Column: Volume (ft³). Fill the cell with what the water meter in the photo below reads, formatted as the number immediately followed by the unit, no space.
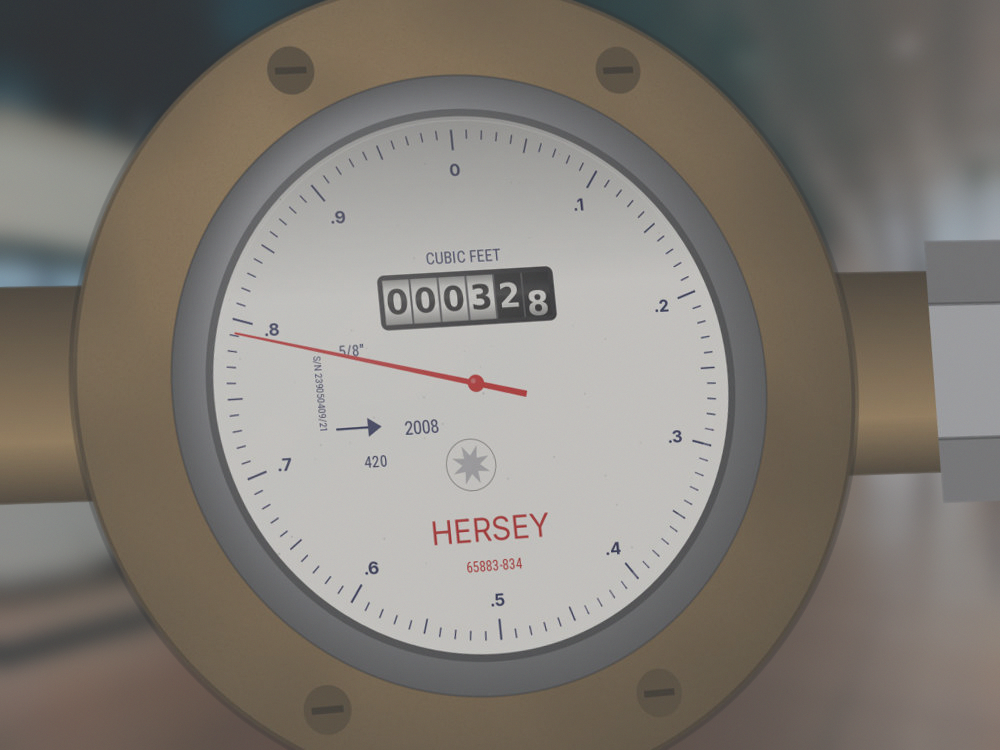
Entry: 327.79ft³
